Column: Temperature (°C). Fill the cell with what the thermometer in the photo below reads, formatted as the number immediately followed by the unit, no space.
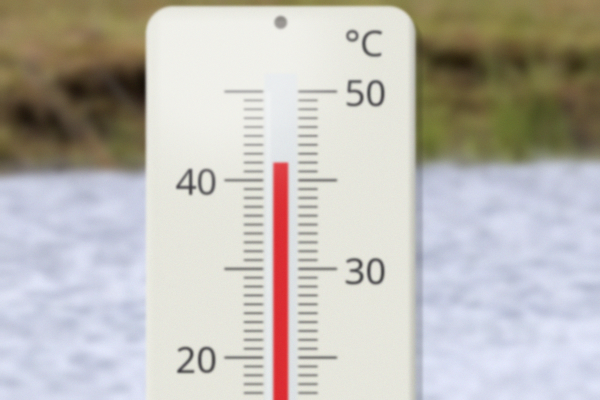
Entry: 42°C
